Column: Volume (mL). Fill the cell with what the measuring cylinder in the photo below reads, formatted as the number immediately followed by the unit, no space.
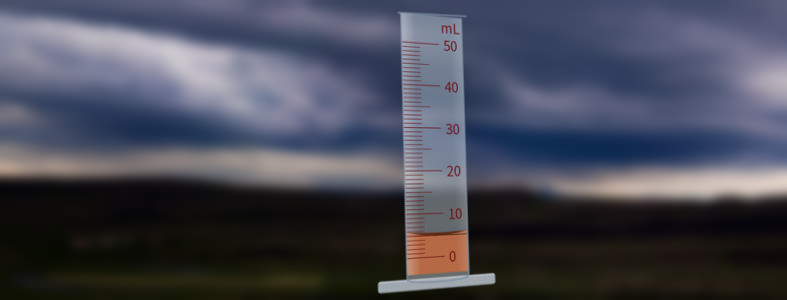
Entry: 5mL
